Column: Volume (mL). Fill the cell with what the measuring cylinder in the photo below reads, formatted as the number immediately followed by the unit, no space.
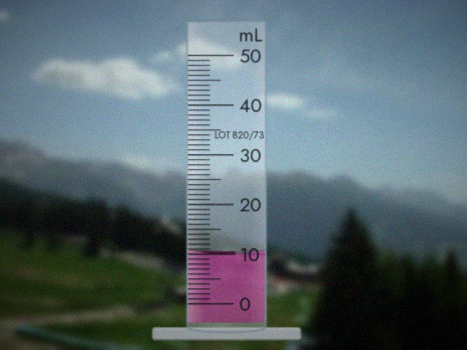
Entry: 10mL
